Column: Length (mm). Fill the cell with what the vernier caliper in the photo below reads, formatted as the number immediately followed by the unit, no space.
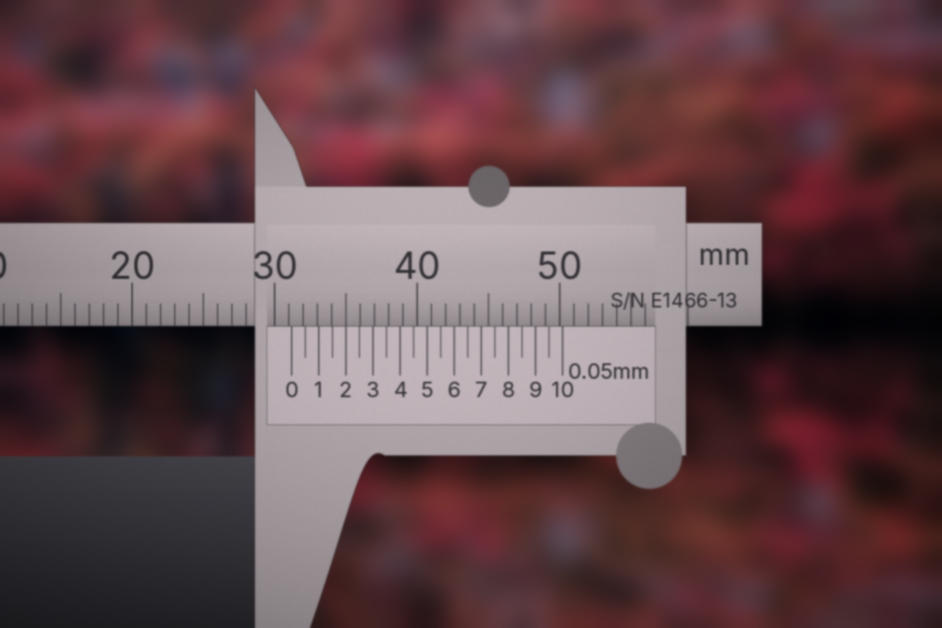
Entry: 31.2mm
